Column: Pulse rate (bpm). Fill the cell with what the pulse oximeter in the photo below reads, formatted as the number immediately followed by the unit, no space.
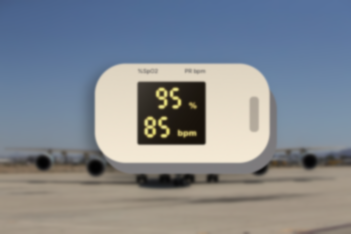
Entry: 85bpm
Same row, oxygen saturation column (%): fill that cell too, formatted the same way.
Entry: 95%
